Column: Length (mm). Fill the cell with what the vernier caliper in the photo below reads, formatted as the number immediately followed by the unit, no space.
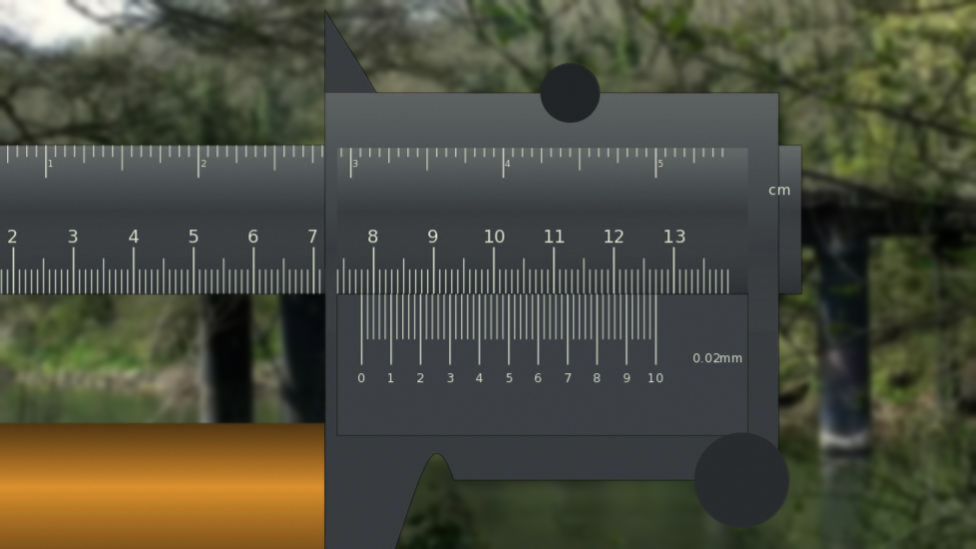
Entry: 78.0mm
